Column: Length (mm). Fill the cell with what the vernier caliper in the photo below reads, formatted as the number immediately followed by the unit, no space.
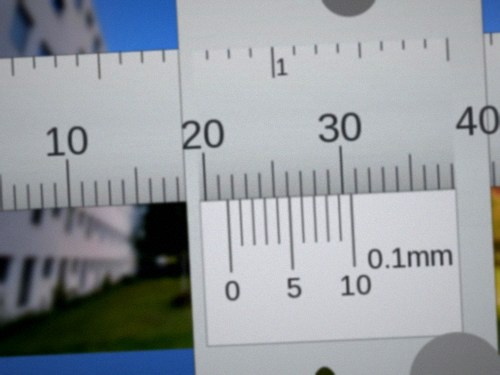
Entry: 21.6mm
